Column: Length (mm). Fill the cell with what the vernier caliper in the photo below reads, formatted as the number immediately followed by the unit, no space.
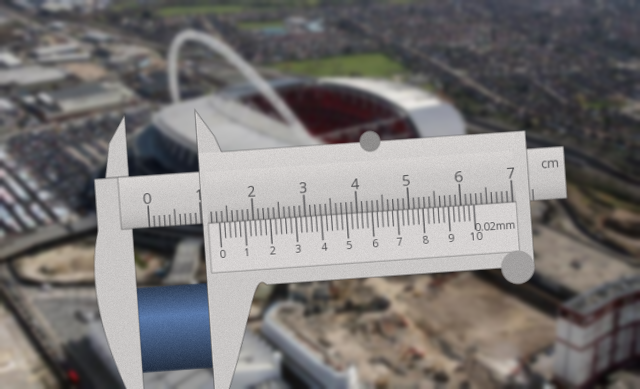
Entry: 13.5mm
